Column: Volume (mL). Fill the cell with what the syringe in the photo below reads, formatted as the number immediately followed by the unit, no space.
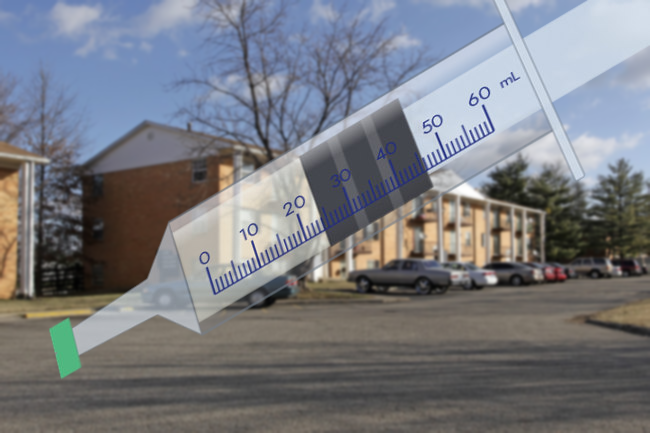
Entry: 24mL
